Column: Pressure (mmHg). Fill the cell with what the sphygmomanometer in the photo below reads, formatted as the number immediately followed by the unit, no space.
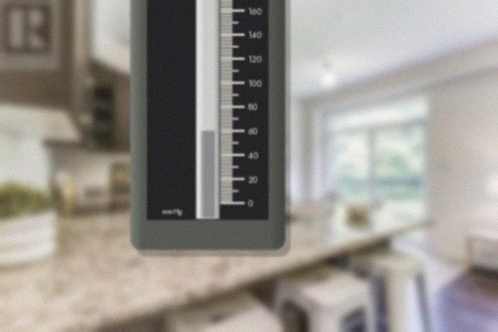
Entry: 60mmHg
